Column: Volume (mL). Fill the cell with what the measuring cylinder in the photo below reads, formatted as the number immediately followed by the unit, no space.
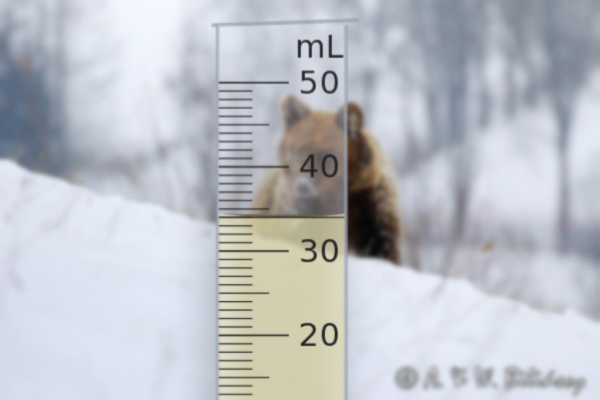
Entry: 34mL
